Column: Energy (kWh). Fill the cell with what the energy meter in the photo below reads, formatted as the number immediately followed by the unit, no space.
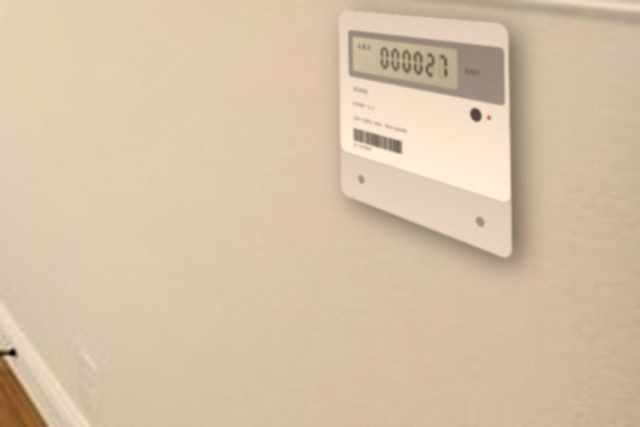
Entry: 27kWh
